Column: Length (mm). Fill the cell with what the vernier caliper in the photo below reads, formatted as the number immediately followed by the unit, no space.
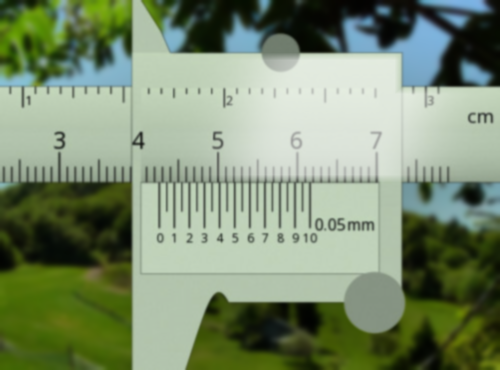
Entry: 42.6mm
